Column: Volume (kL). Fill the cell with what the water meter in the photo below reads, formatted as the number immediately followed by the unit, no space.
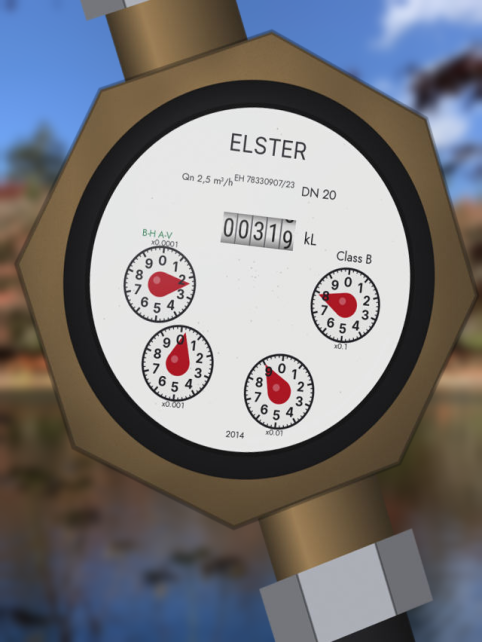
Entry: 318.7902kL
